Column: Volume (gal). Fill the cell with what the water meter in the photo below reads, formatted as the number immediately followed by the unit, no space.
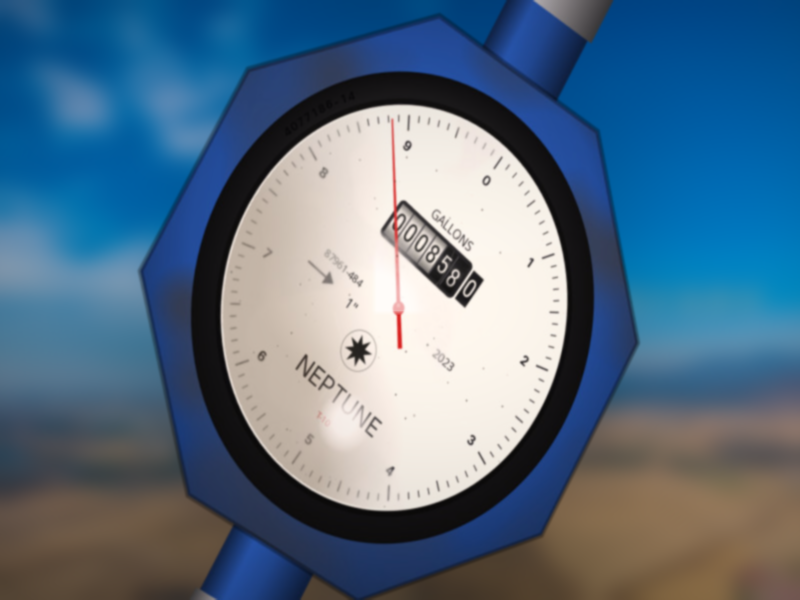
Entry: 8578.8gal
